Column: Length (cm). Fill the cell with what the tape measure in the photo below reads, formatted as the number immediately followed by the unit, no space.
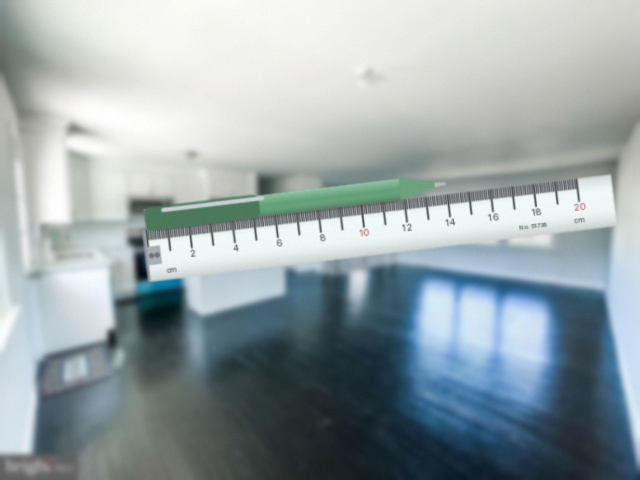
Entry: 14cm
